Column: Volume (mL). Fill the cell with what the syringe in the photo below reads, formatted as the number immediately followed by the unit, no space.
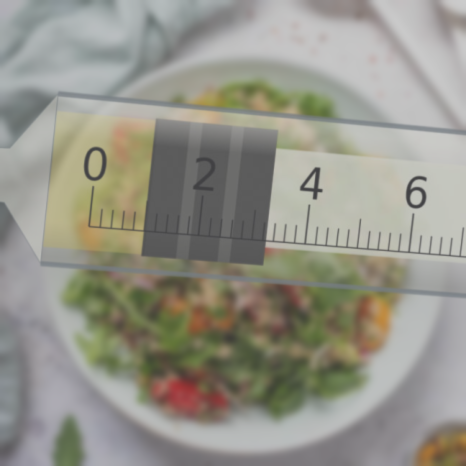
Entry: 1mL
